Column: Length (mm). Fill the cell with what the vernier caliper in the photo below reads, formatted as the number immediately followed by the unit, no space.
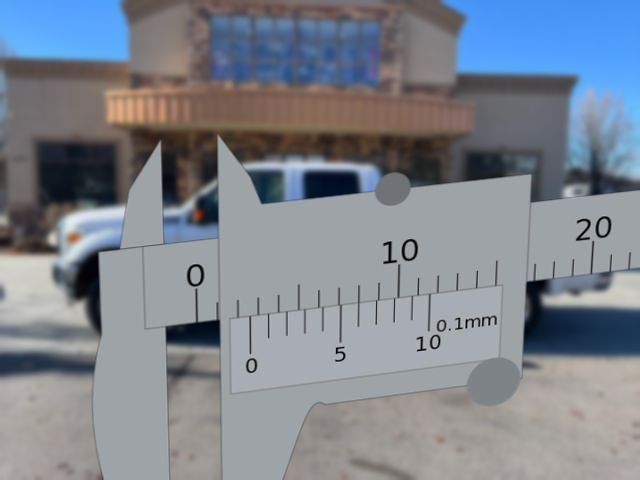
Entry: 2.6mm
